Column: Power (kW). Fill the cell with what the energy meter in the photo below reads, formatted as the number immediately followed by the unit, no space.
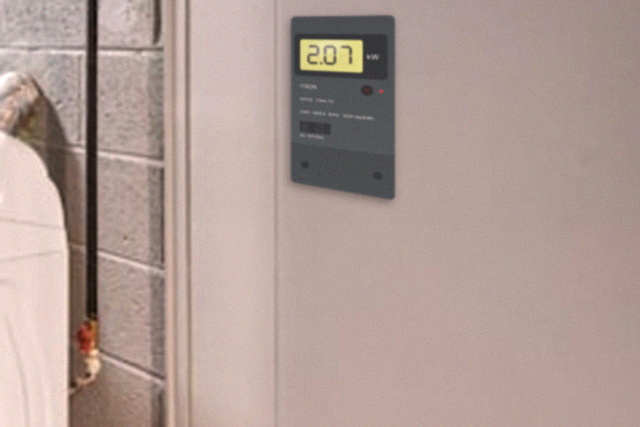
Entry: 2.07kW
